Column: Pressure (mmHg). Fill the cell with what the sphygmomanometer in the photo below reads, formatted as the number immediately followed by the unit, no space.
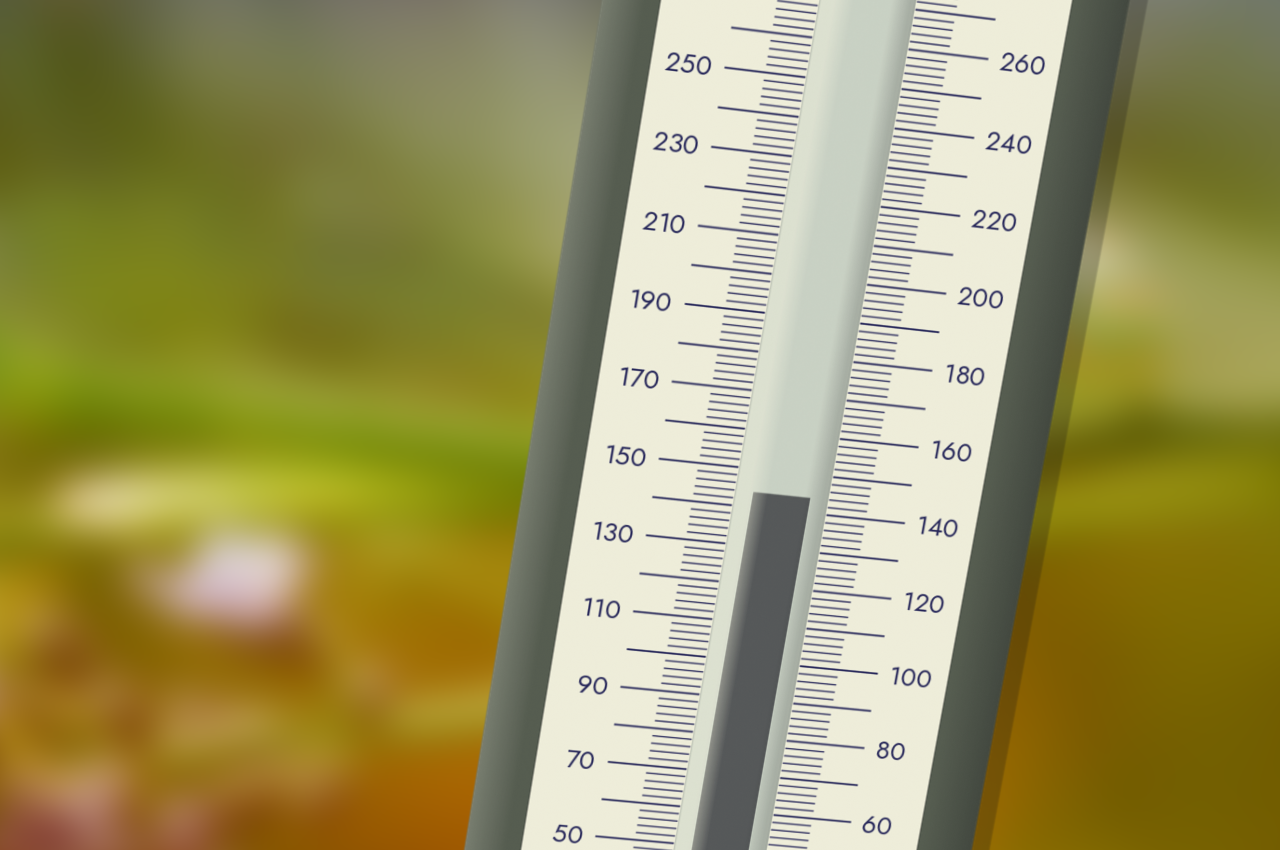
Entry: 144mmHg
